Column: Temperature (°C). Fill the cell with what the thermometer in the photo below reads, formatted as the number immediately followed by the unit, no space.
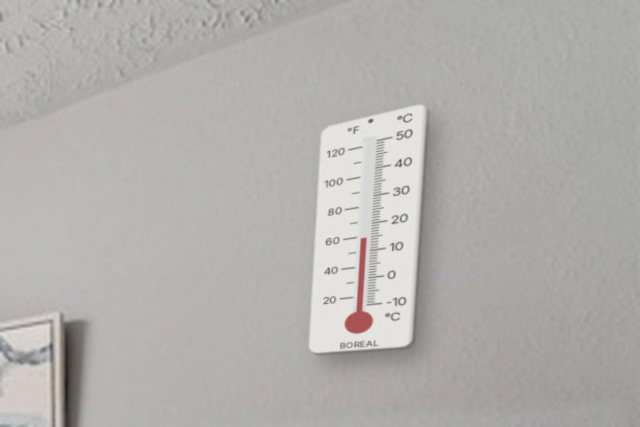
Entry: 15°C
